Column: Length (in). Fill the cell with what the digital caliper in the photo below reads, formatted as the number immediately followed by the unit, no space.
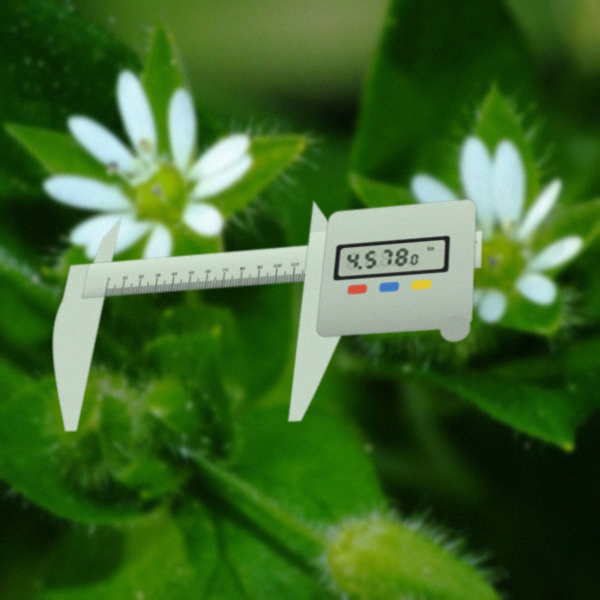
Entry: 4.5780in
